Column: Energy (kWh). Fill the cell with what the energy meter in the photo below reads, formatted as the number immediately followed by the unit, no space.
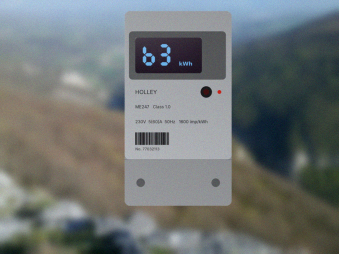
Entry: 63kWh
